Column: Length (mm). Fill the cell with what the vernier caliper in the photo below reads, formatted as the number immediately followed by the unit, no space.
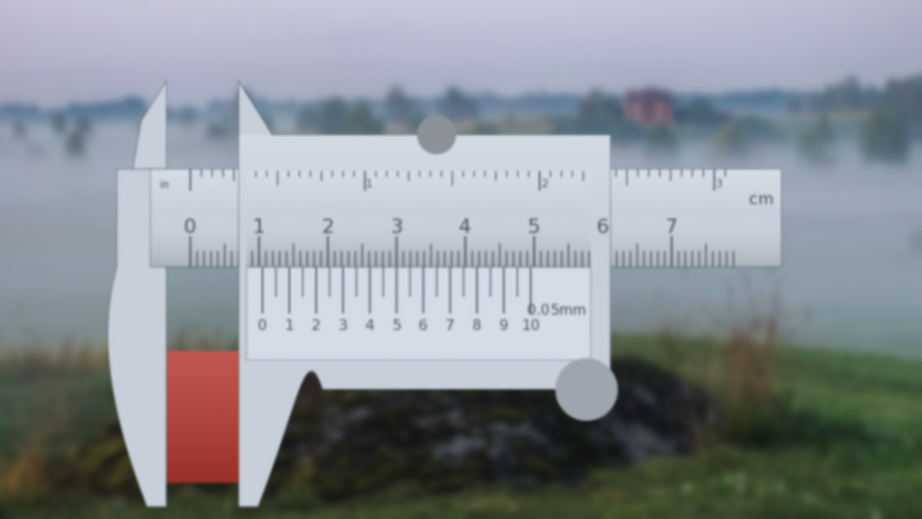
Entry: 10.5mm
